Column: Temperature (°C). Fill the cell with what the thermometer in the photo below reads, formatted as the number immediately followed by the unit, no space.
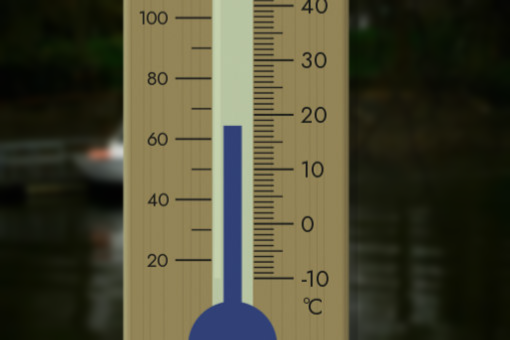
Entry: 18°C
